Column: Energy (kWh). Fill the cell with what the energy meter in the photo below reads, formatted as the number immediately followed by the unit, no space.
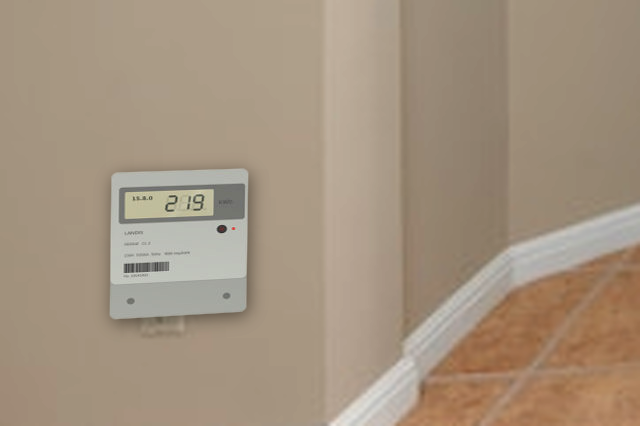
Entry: 219kWh
